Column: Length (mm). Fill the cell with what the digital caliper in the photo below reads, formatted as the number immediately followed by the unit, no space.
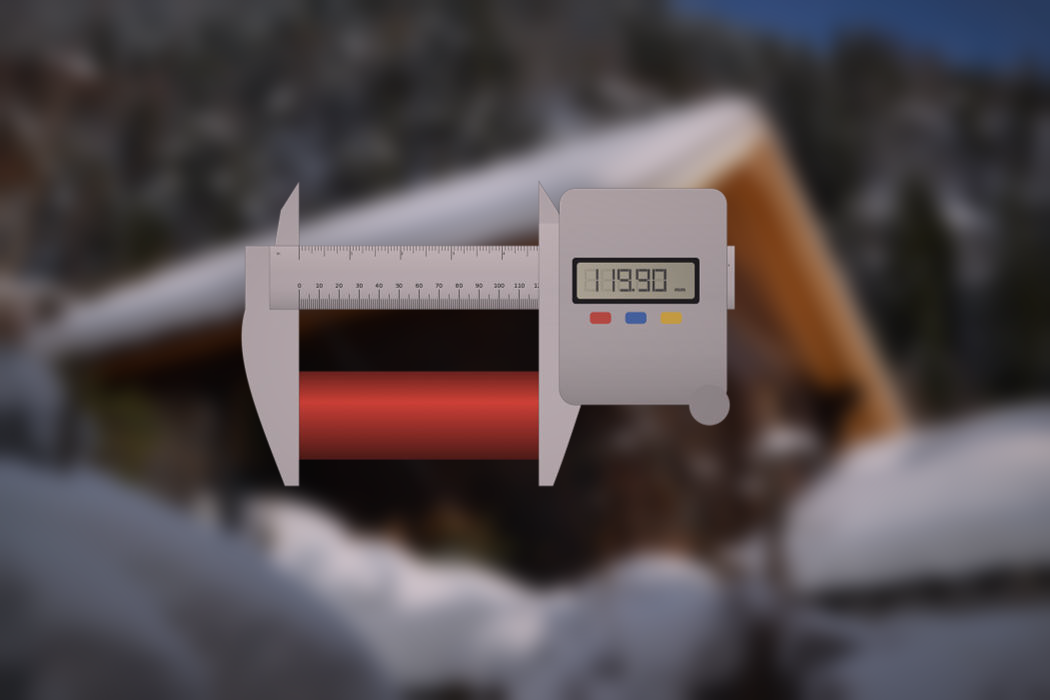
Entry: 119.90mm
